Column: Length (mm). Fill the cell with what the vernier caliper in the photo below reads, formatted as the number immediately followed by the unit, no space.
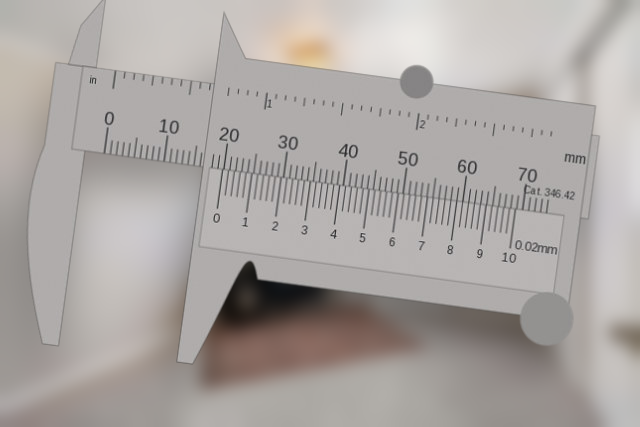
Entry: 19.8mm
